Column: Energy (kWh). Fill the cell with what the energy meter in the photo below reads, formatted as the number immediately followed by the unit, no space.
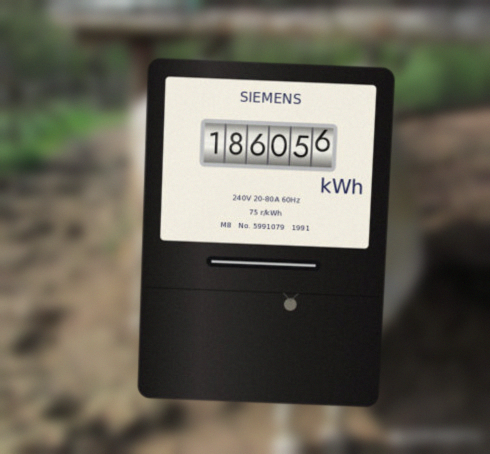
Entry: 186056kWh
